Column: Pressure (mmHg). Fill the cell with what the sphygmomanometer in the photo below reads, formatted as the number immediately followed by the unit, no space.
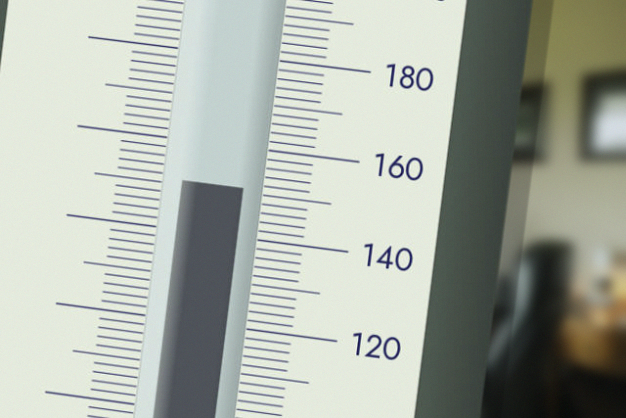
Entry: 151mmHg
